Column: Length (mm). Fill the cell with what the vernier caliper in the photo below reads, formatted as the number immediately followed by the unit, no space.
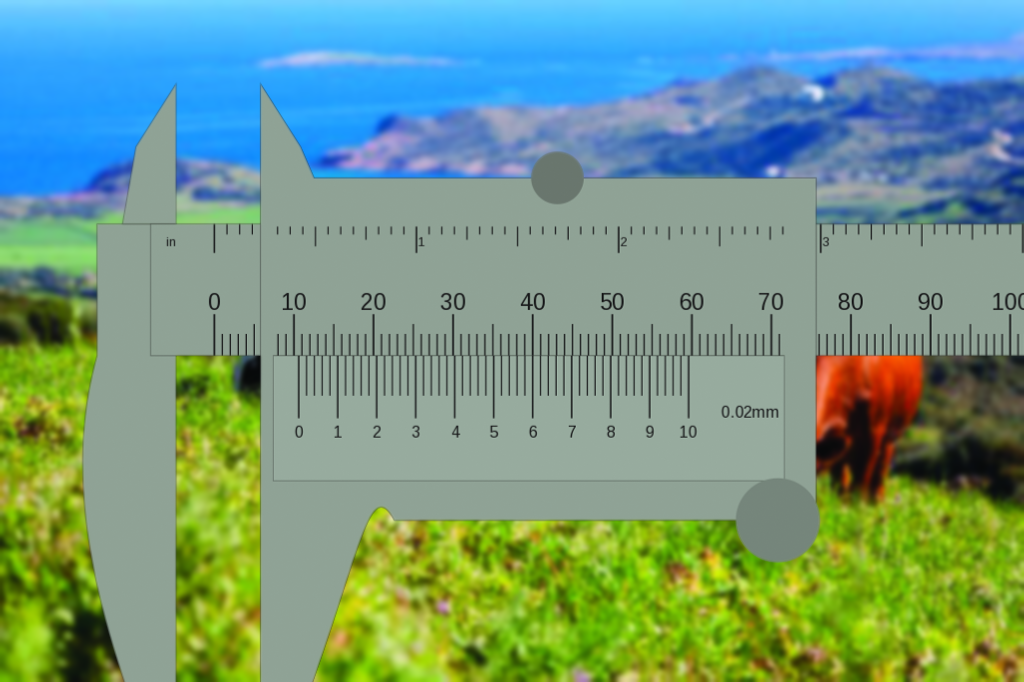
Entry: 10.6mm
